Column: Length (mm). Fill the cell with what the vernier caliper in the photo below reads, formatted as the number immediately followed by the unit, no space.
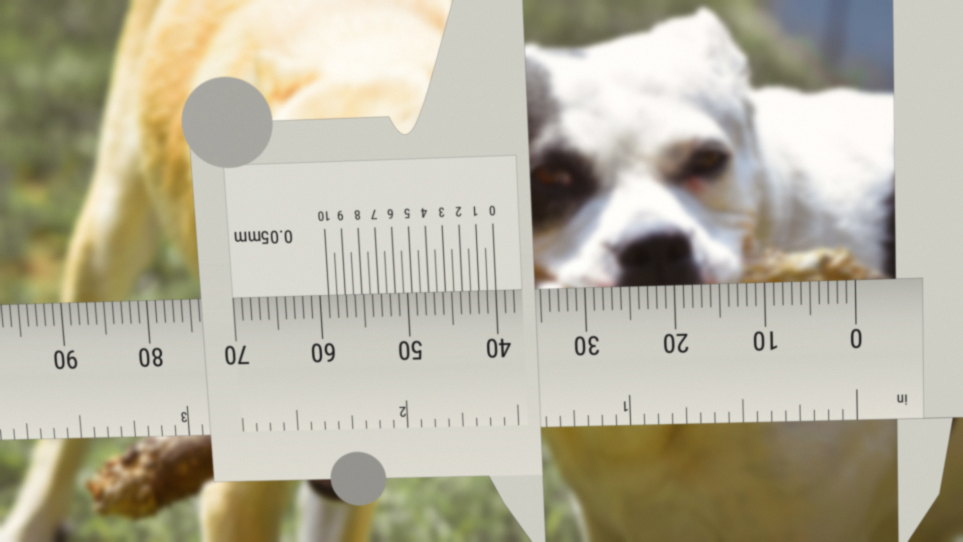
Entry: 40.0mm
